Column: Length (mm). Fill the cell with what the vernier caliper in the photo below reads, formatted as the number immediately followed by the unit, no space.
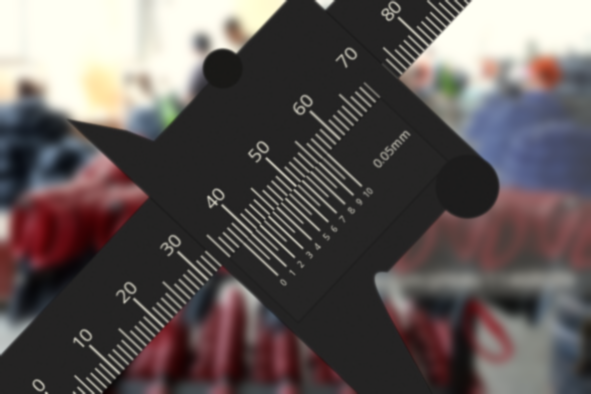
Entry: 38.0mm
